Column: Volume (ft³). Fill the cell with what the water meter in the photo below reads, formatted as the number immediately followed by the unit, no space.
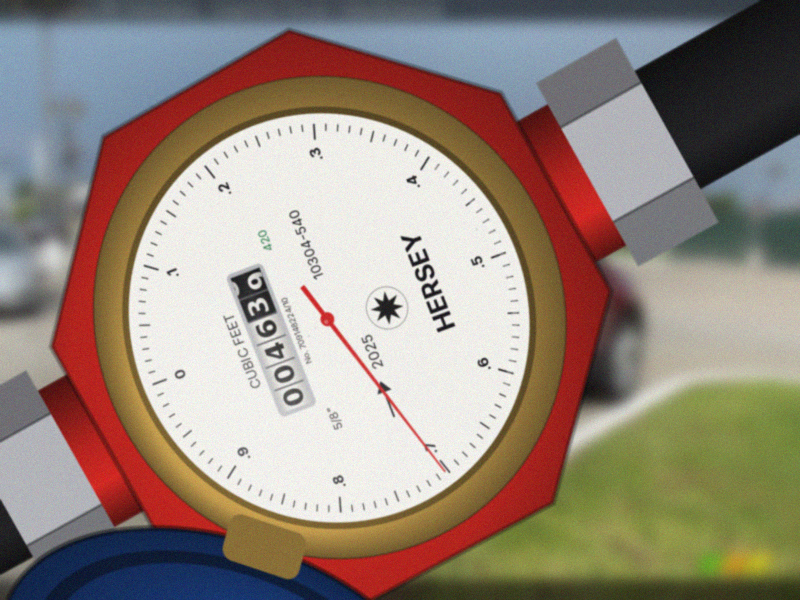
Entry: 4638.70ft³
